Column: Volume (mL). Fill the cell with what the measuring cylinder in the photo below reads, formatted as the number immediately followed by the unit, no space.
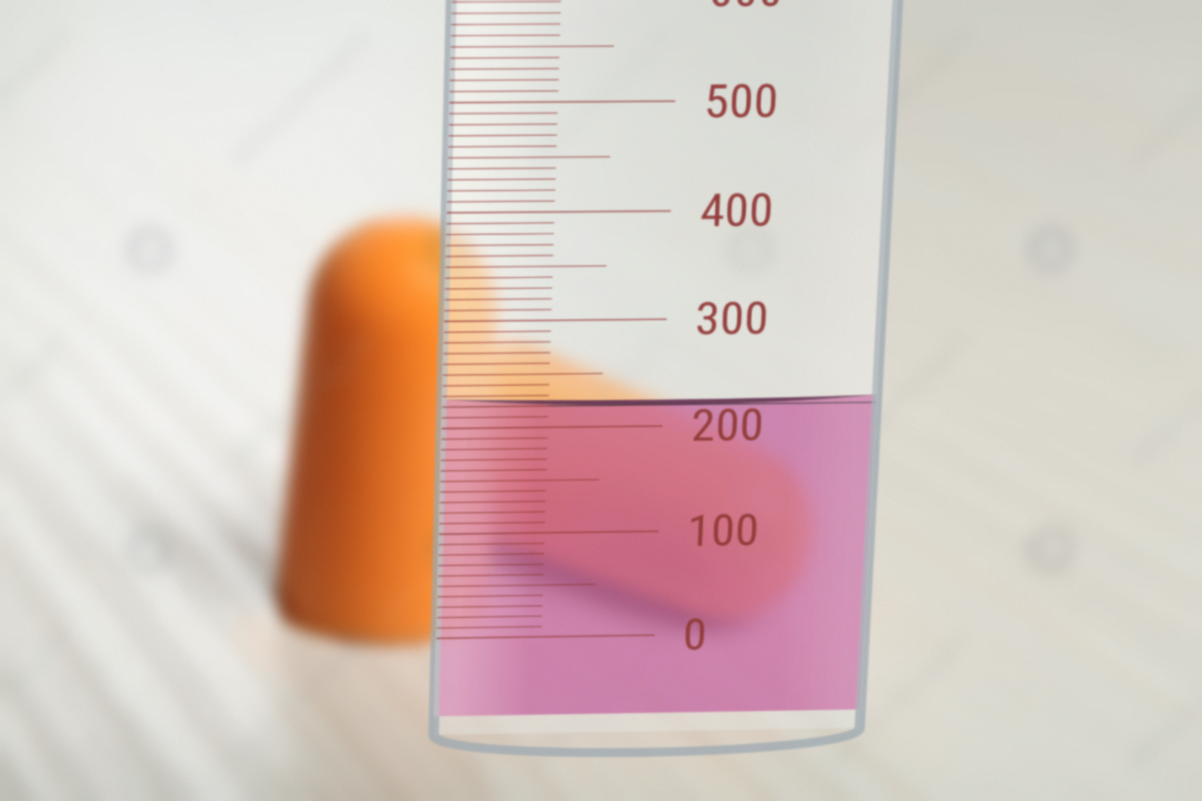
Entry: 220mL
